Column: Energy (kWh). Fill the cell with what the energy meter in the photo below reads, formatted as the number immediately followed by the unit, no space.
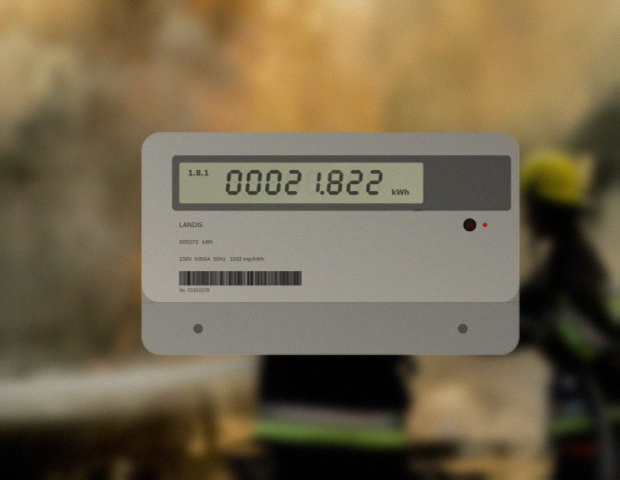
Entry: 21.822kWh
